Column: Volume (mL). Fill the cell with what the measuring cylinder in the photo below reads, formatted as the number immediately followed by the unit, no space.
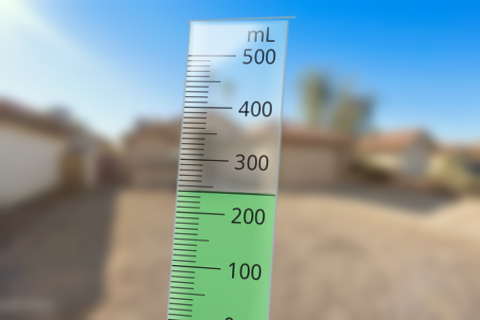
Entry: 240mL
